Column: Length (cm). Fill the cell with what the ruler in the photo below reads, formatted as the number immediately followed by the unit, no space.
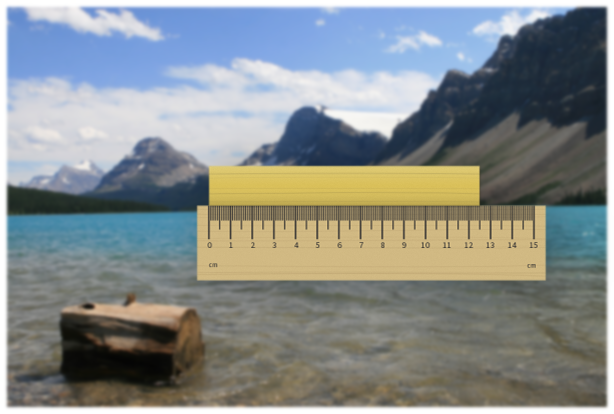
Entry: 12.5cm
